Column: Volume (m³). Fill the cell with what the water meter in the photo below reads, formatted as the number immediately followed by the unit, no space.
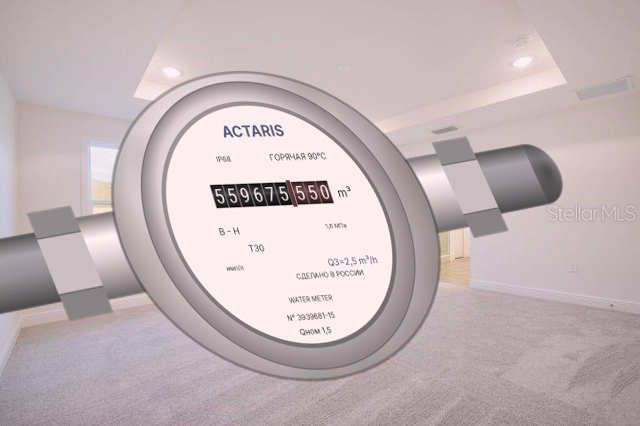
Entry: 559675.550m³
